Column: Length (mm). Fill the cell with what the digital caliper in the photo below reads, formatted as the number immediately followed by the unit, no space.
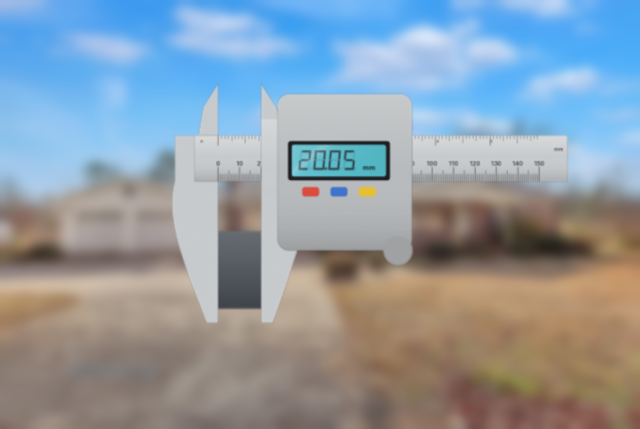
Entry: 20.05mm
